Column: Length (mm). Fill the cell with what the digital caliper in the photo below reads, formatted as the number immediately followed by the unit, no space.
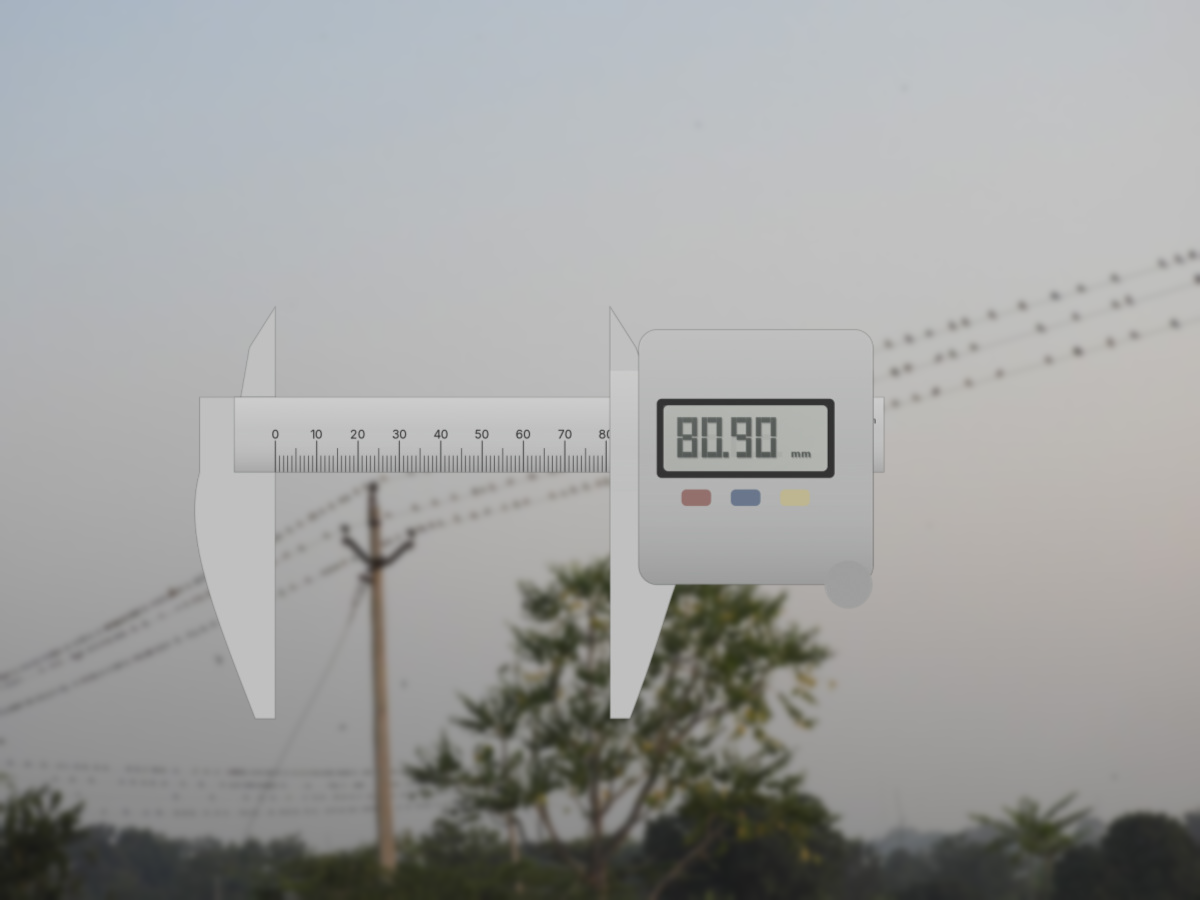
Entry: 80.90mm
